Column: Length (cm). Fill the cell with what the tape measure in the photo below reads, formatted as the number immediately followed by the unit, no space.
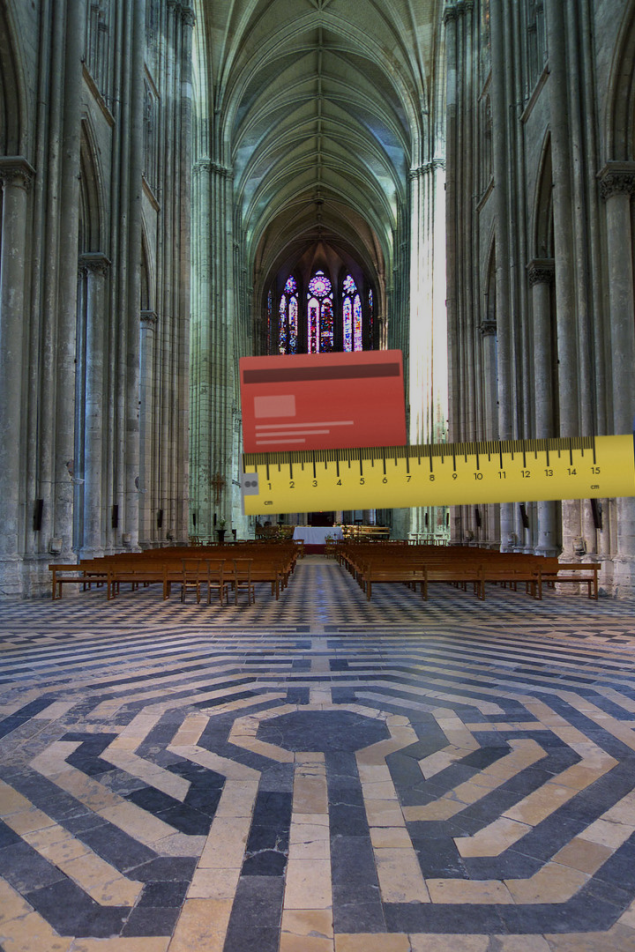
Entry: 7cm
